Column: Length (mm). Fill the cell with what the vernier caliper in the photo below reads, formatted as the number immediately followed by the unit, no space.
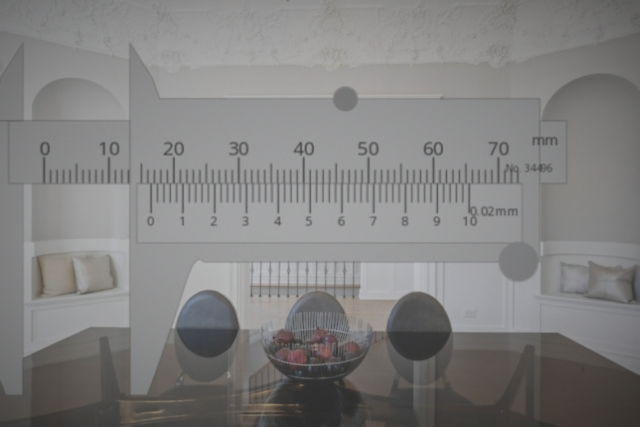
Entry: 16.5mm
